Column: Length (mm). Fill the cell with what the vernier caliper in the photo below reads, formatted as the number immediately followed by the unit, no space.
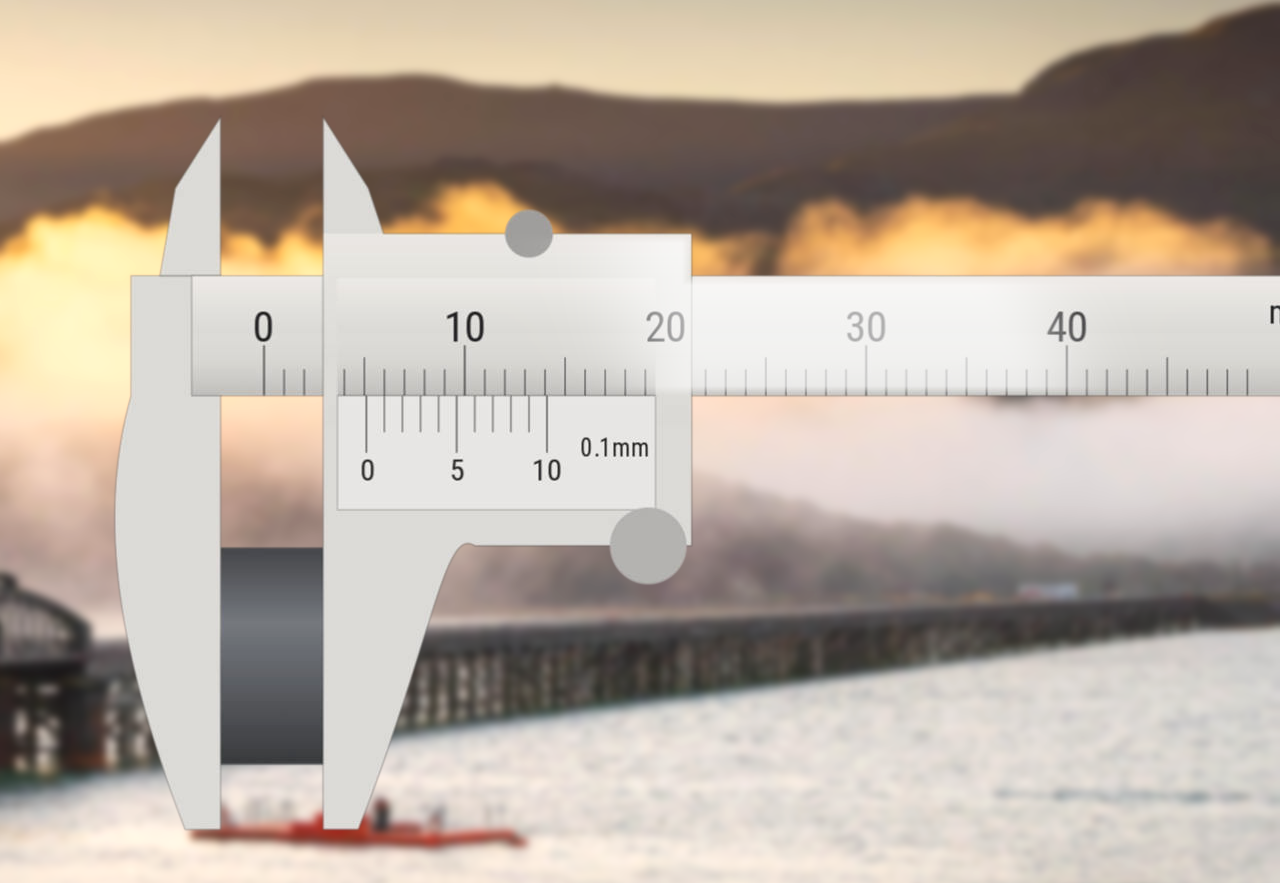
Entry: 5.1mm
